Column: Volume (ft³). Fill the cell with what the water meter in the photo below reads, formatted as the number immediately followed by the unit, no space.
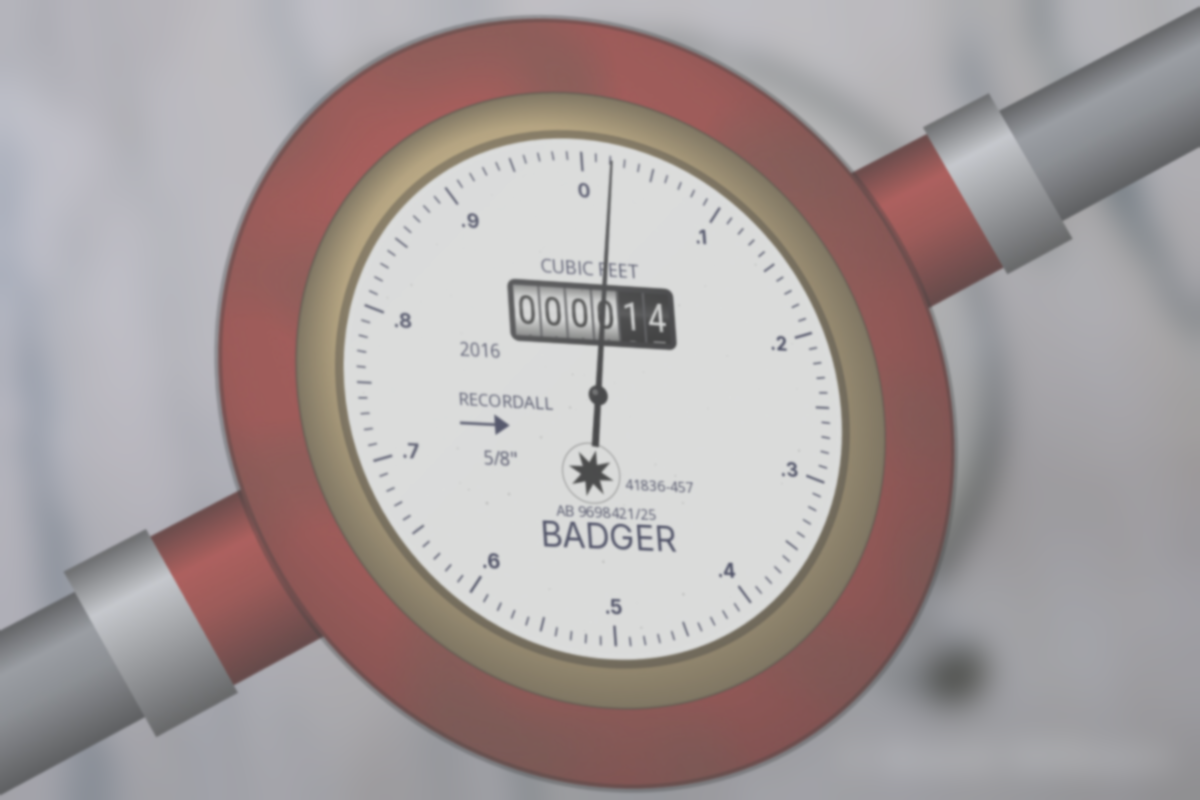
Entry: 14.02ft³
